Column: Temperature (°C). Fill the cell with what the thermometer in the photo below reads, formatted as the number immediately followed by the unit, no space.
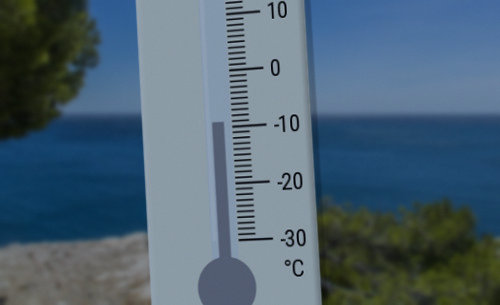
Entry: -9°C
